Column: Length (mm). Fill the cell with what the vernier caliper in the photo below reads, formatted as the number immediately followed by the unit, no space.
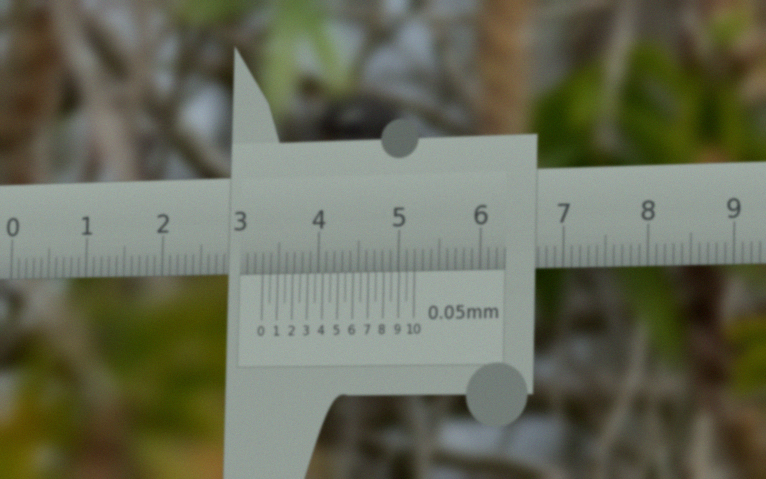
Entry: 33.0mm
